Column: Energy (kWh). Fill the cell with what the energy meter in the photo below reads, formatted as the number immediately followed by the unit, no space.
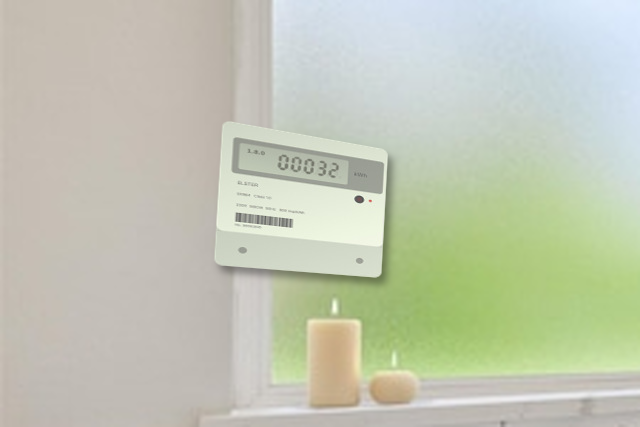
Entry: 32kWh
